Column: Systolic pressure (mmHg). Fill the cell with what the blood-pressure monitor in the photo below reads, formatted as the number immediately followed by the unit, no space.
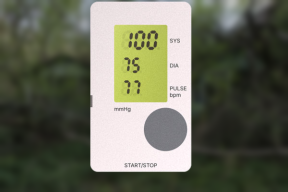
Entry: 100mmHg
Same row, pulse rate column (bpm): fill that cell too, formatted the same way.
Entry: 77bpm
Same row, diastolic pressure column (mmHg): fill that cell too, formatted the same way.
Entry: 75mmHg
